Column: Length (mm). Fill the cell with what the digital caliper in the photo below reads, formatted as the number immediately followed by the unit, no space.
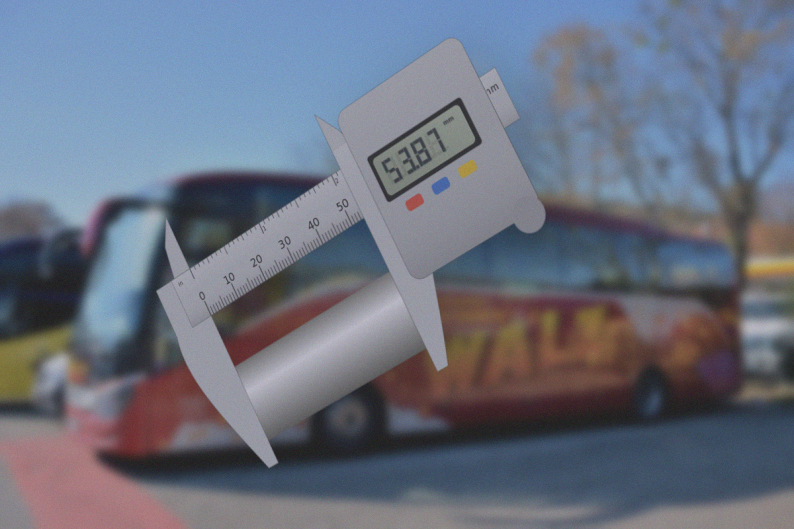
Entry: 53.87mm
